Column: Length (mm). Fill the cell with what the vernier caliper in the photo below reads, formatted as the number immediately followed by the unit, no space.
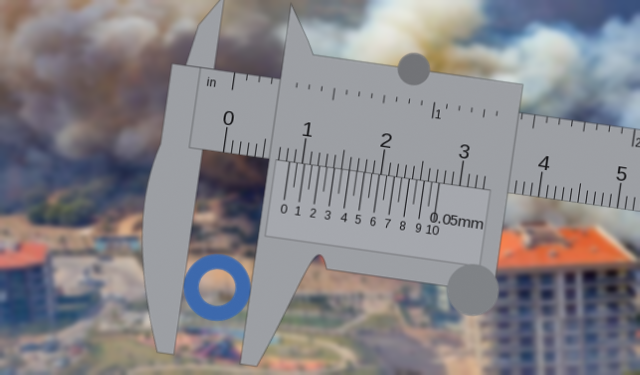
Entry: 8.4mm
